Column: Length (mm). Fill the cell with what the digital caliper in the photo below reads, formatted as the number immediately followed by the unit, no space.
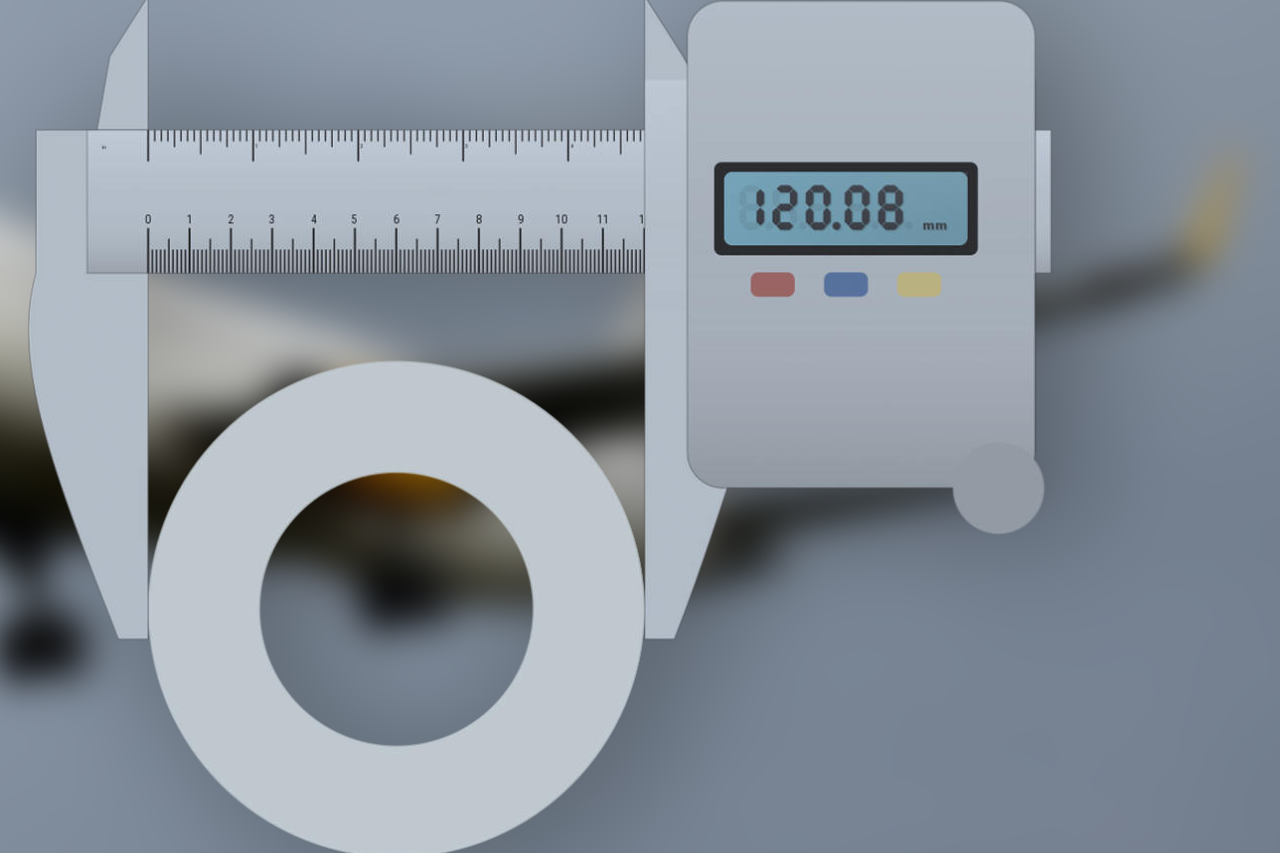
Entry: 120.08mm
